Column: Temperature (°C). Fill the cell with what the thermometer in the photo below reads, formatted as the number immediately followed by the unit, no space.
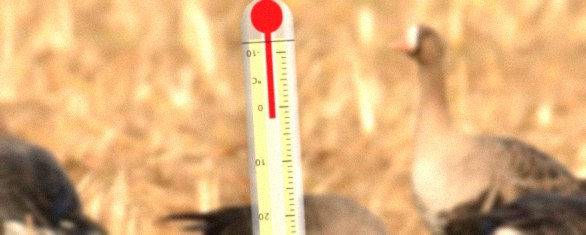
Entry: 2°C
